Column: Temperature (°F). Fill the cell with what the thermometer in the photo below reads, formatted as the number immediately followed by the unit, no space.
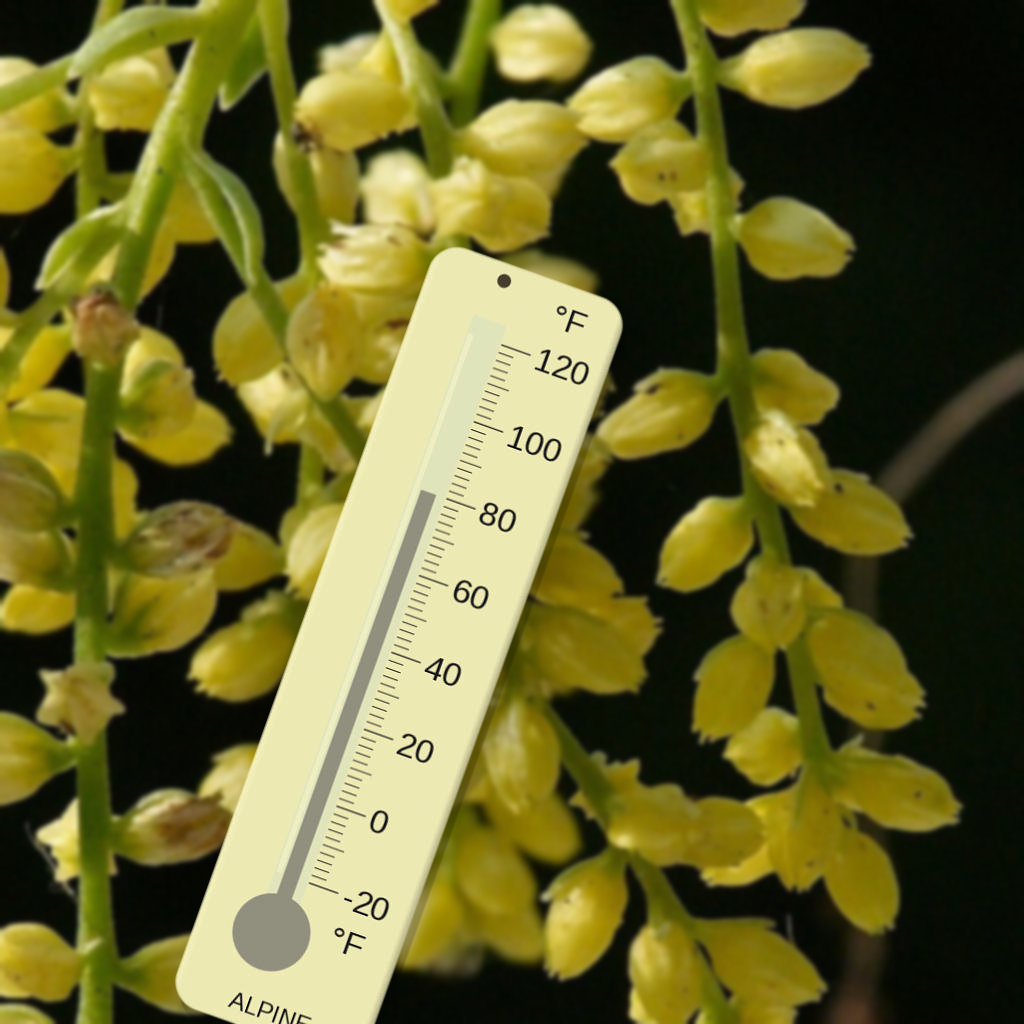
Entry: 80°F
